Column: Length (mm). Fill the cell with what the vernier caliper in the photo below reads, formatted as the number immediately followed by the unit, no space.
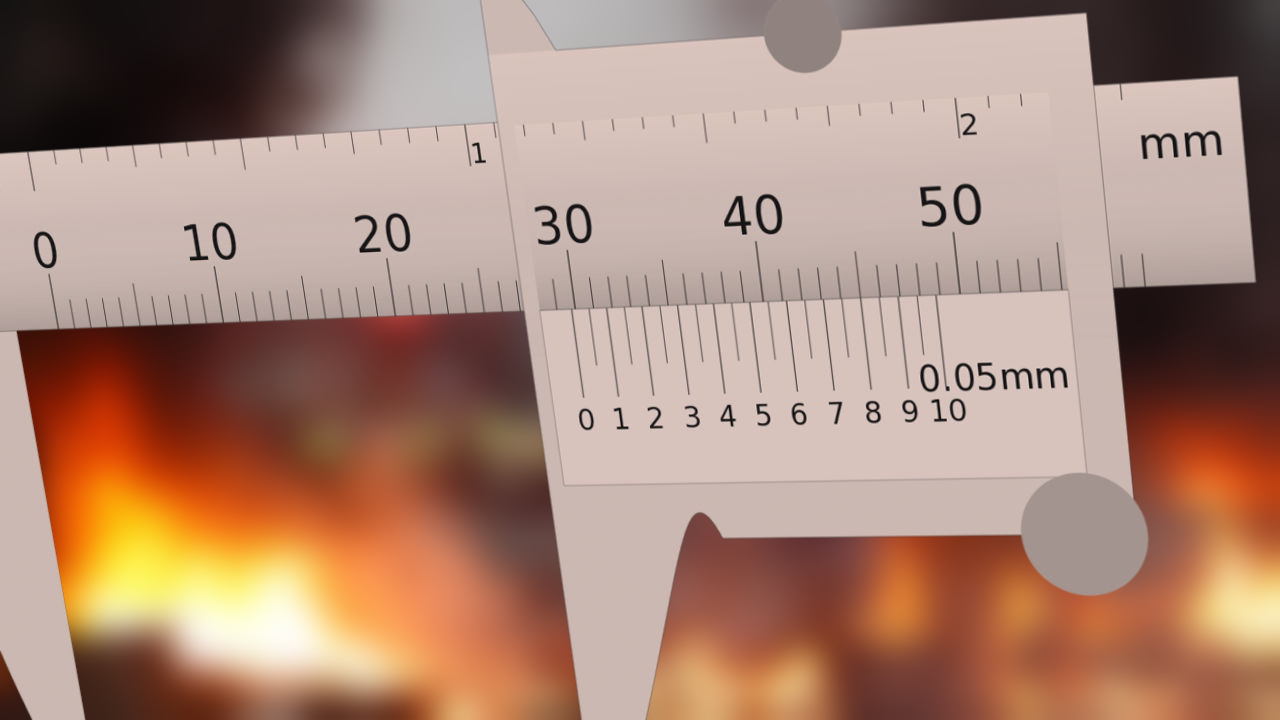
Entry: 29.8mm
